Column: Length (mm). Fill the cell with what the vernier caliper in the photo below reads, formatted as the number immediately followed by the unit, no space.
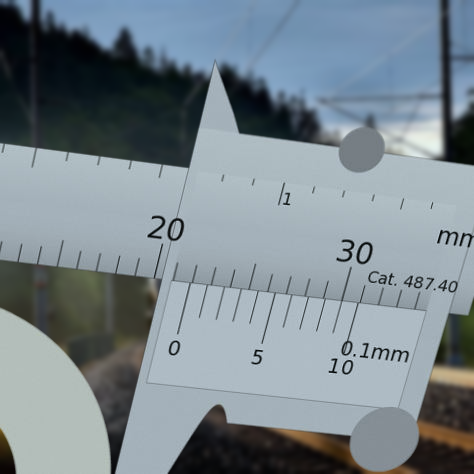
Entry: 21.9mm
